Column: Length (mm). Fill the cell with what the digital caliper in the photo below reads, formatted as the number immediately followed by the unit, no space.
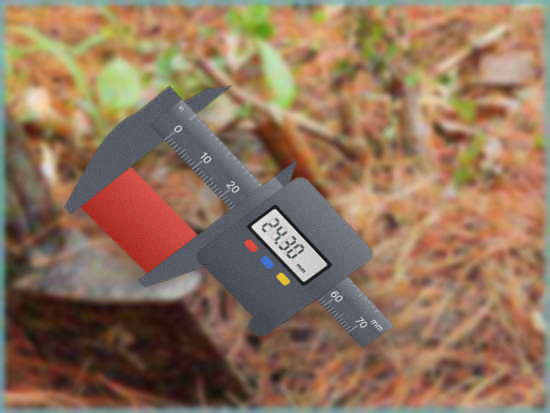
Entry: 24.30mm
